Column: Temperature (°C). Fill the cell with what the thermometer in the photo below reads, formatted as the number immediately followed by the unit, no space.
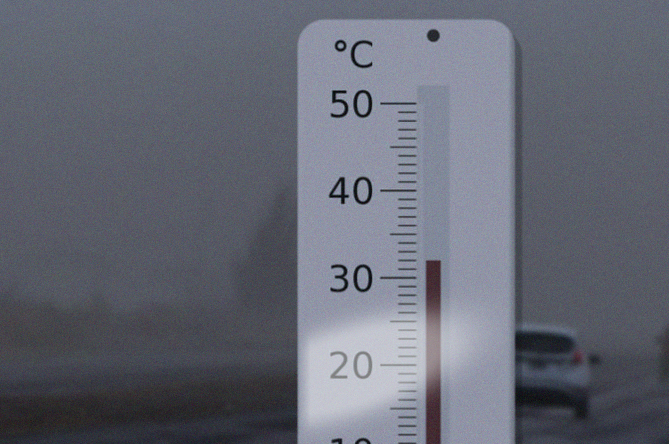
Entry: 32°C
